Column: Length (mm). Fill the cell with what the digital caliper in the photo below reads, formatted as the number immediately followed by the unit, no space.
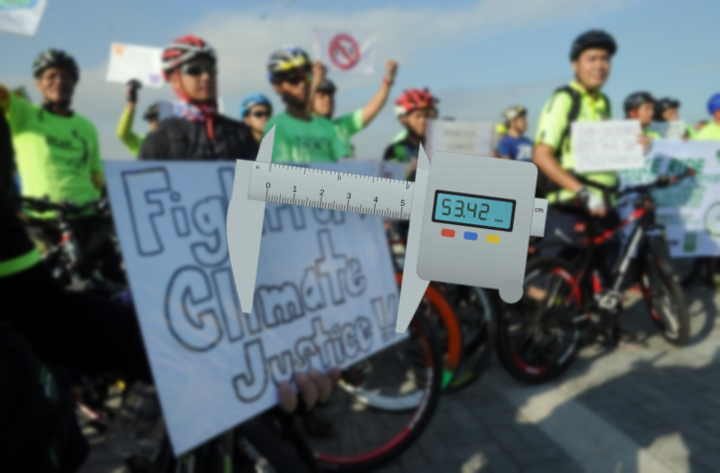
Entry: 53.42mm
